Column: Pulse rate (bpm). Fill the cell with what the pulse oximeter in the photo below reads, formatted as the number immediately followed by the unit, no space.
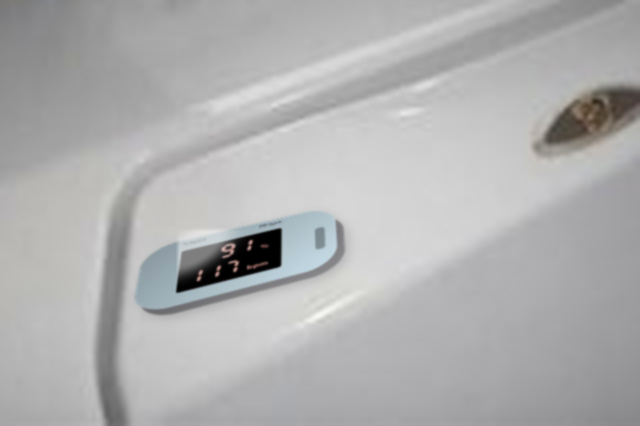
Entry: 117bpm
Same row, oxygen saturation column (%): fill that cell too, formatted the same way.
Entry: 91%
